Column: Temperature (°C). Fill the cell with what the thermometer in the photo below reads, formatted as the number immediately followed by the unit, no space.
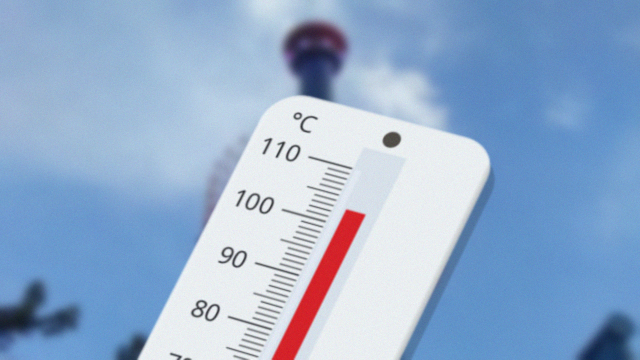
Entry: 103°C
